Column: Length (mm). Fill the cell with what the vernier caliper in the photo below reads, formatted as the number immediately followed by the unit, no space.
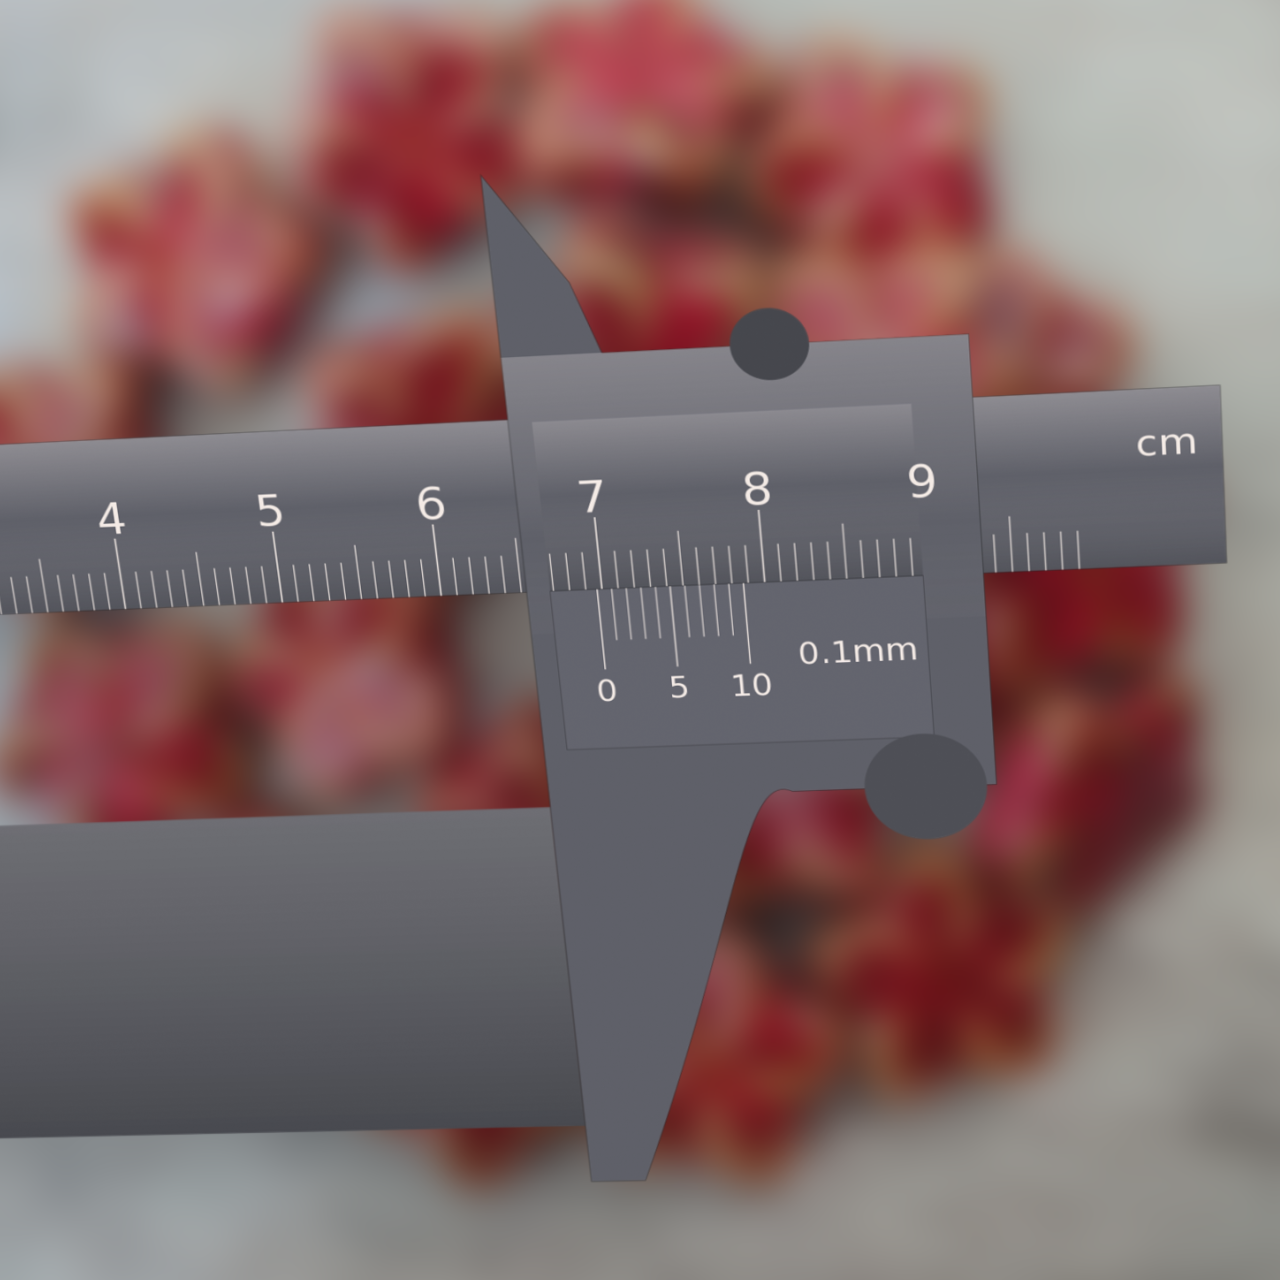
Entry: 69.7mm
